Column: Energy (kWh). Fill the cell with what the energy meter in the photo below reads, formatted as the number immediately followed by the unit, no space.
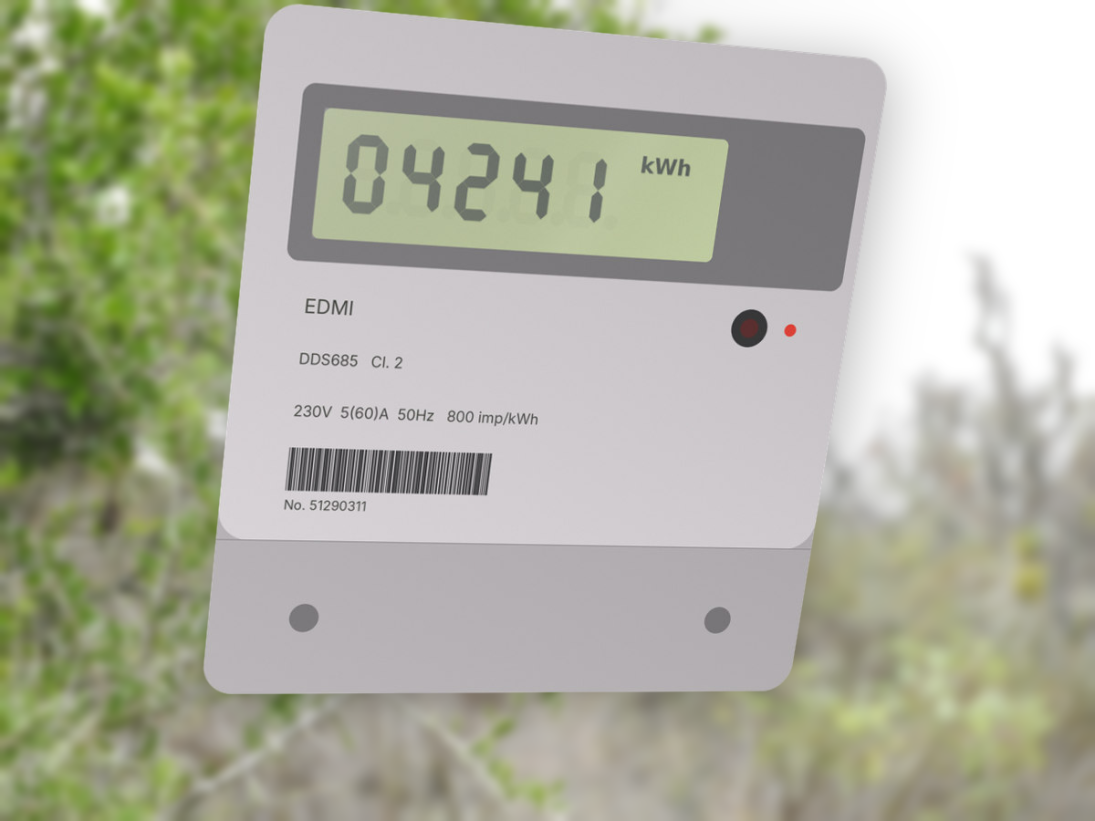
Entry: 4241kWh
